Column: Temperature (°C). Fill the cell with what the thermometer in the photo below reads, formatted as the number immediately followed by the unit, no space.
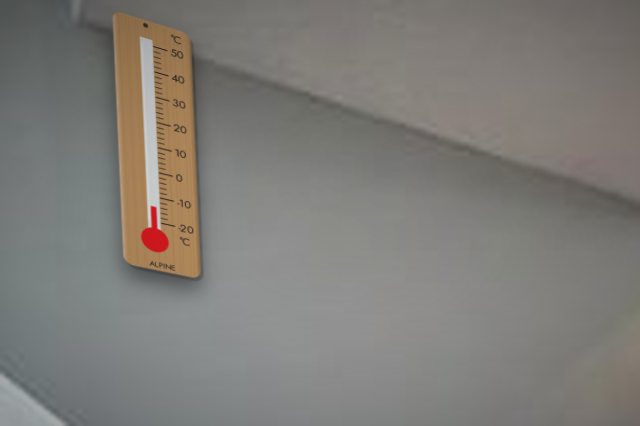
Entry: -14°C
